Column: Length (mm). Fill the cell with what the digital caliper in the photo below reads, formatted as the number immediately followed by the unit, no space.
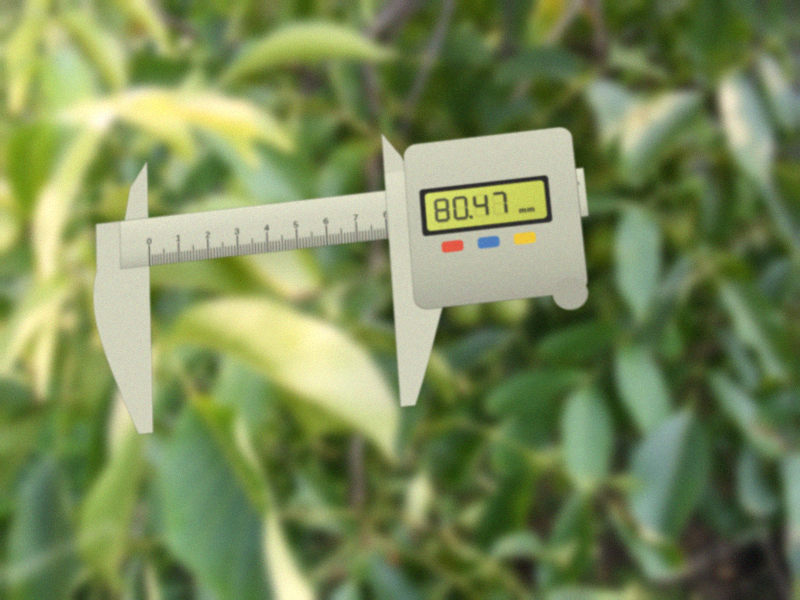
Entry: 80.47mm
